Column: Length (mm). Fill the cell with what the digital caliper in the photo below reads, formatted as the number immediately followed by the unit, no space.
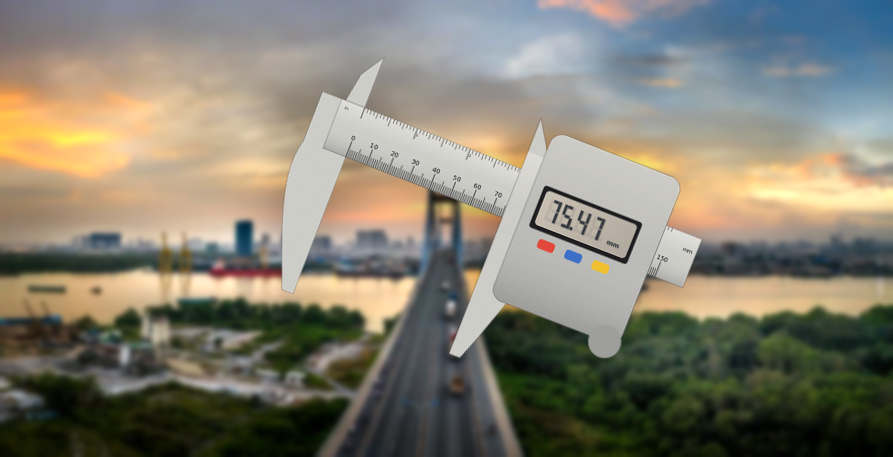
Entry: 75.47mm
